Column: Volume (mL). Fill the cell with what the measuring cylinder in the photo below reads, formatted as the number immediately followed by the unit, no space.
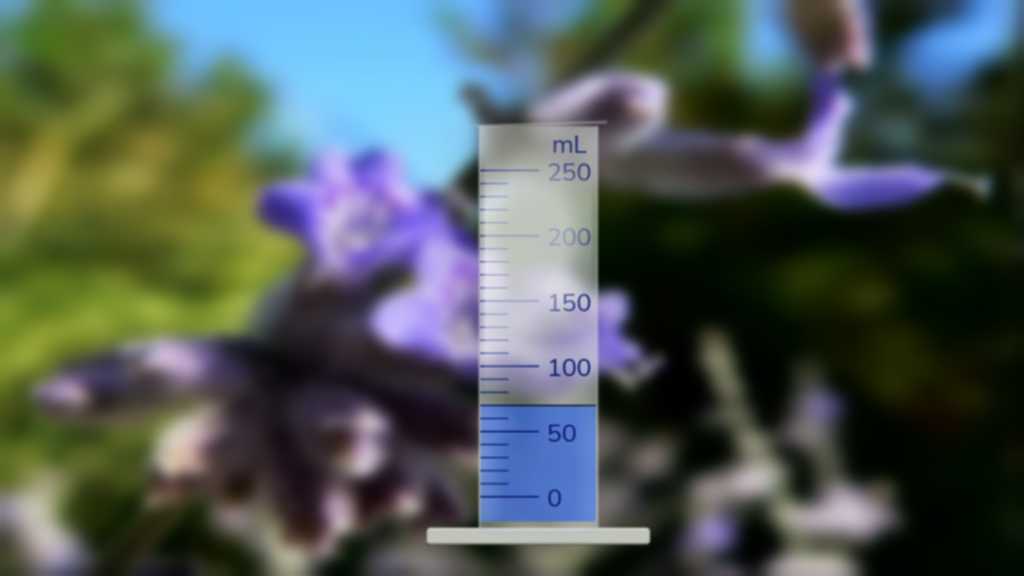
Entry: 70mL
